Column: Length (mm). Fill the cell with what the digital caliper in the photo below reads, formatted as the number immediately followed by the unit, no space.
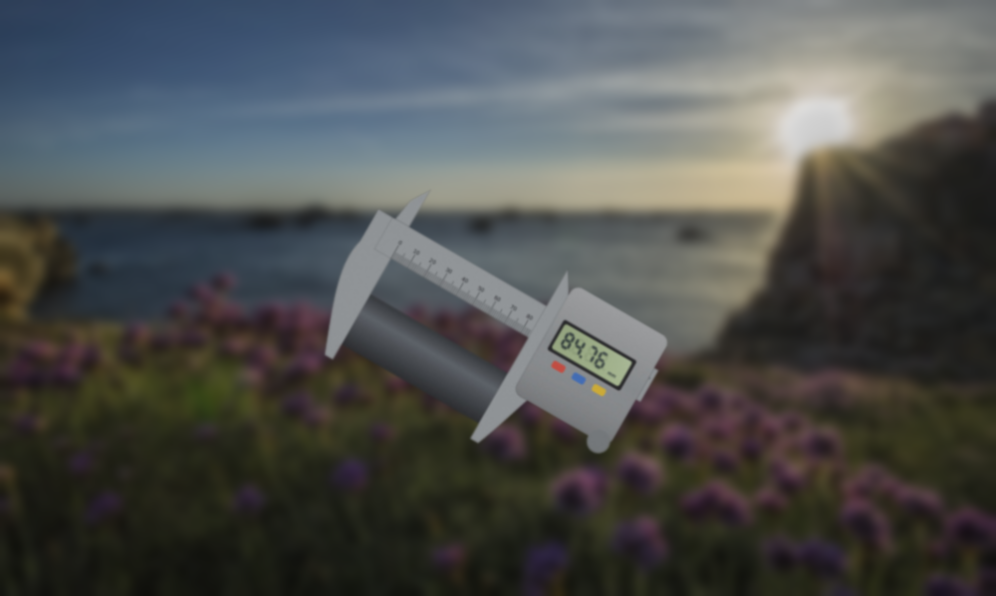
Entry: 84.76mm
